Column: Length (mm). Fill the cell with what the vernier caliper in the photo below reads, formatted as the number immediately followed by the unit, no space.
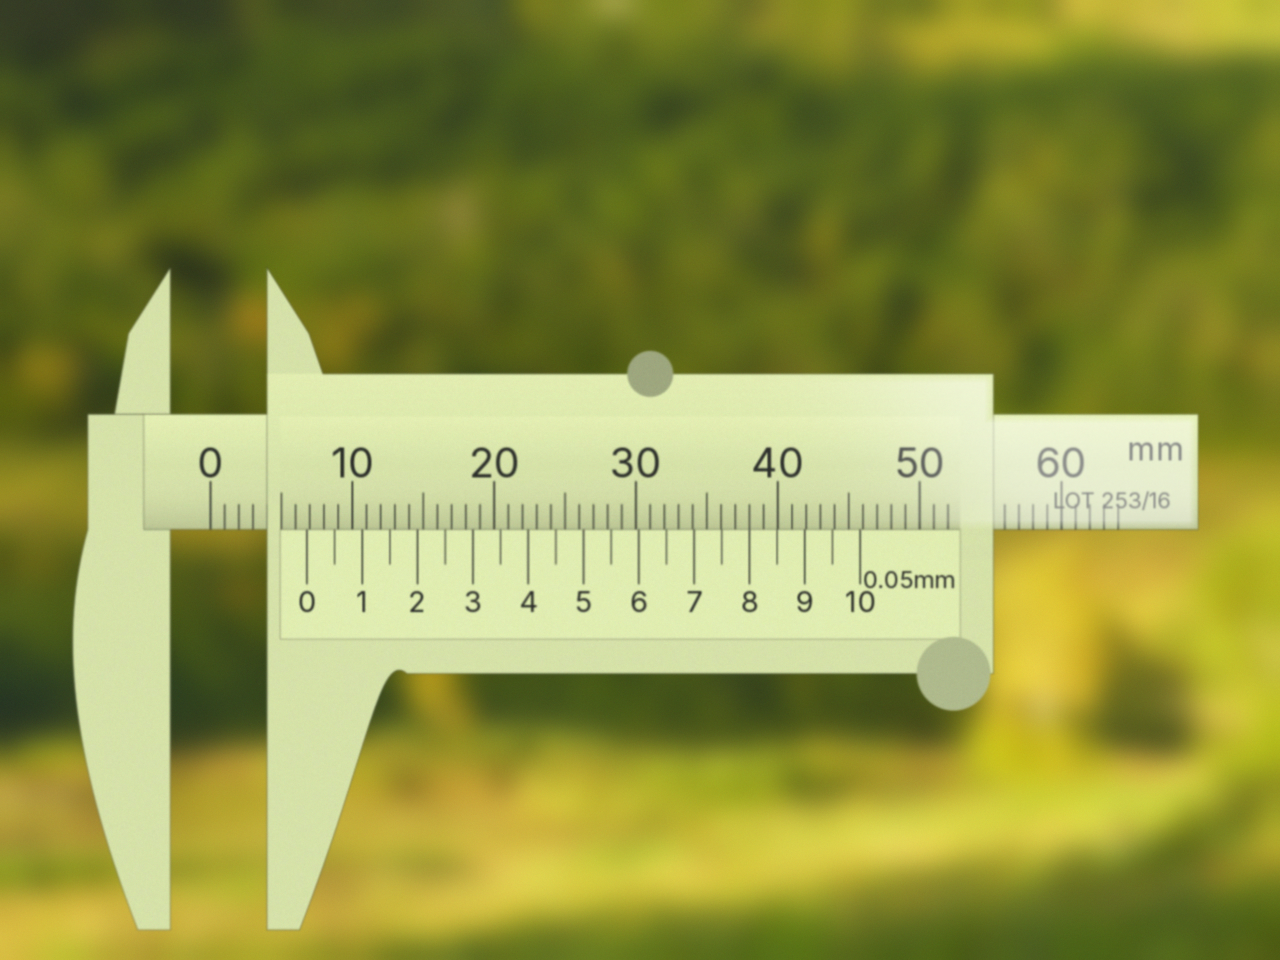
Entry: 6.8mm
